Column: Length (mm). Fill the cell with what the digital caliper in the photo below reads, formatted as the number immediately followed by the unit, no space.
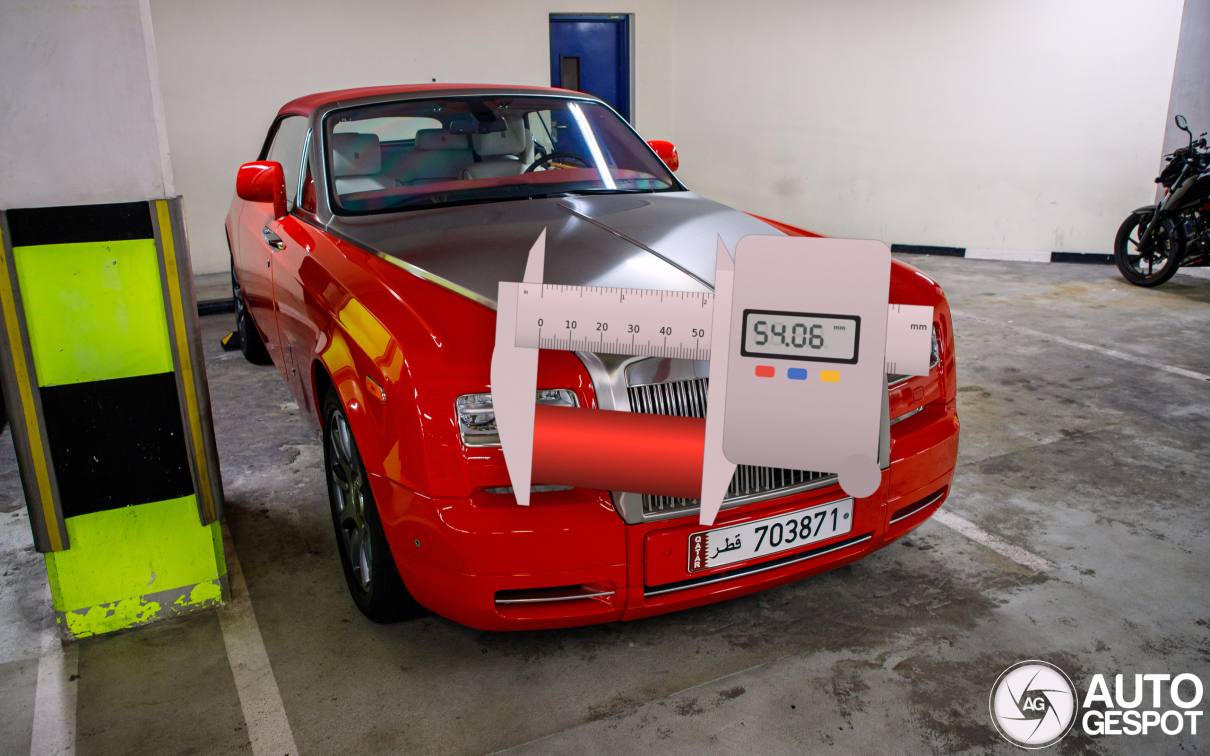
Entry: 54.06mm
